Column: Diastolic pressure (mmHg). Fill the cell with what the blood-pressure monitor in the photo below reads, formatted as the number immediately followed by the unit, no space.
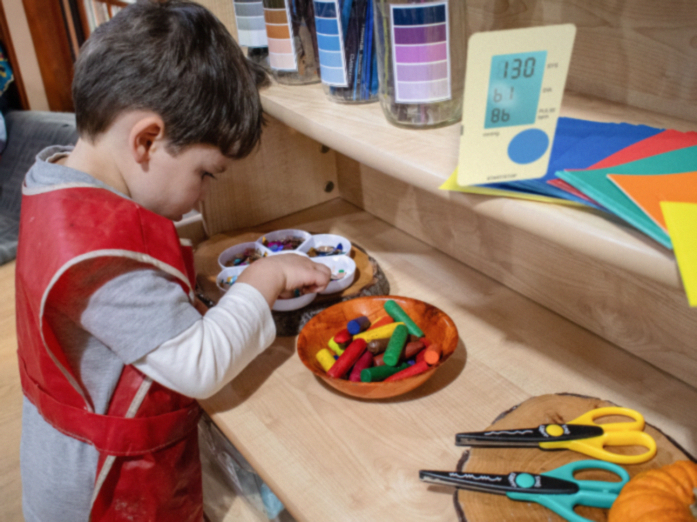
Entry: 61mmHg
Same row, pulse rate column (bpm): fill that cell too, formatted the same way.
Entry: 86bpm
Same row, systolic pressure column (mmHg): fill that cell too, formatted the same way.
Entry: 130mmHg
